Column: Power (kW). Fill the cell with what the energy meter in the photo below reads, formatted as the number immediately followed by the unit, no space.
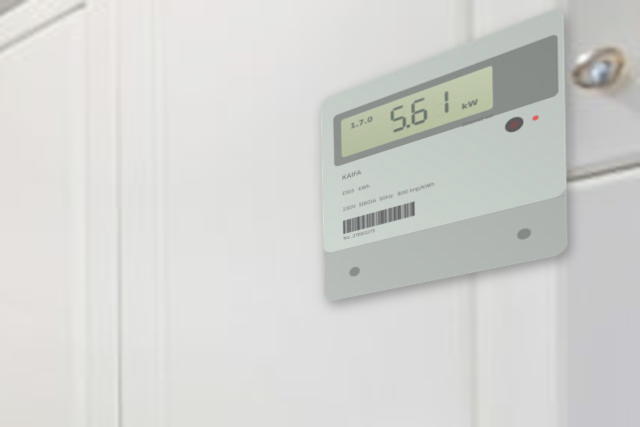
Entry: 5.61kW
